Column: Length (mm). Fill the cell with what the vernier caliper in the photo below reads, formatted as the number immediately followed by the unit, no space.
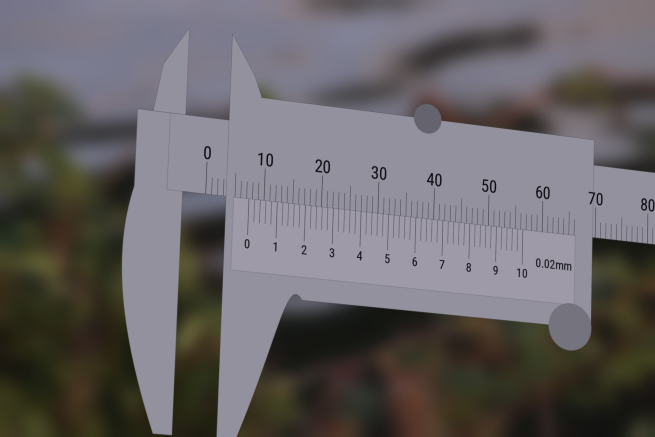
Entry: 7.4mm
